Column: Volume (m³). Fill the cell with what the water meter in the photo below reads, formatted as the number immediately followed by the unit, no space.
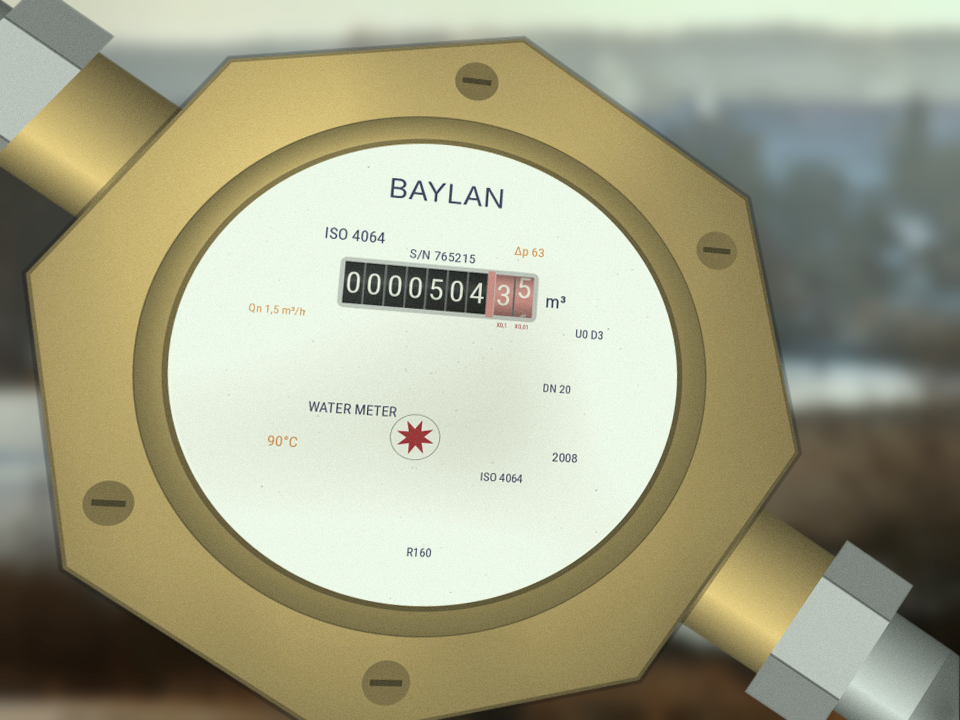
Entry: 504.35m³
